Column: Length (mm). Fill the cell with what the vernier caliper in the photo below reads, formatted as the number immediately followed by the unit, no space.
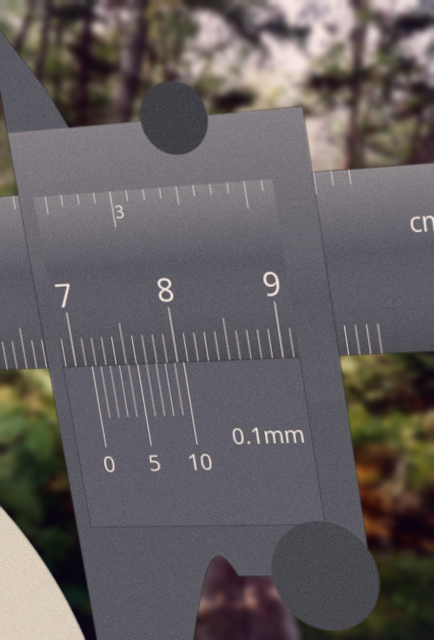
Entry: 71.6mm
